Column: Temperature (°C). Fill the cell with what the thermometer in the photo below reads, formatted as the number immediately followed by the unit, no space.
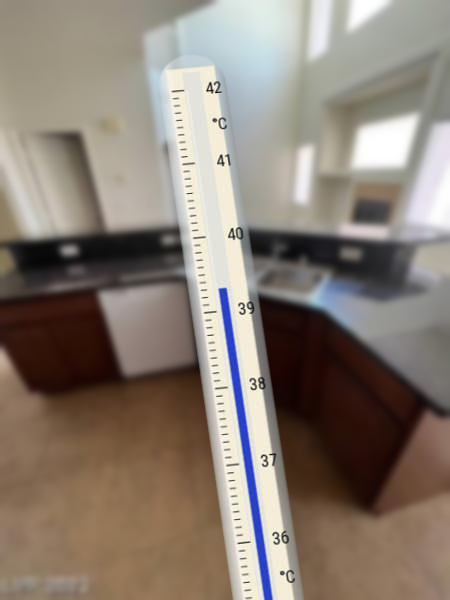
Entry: 39.3°C
